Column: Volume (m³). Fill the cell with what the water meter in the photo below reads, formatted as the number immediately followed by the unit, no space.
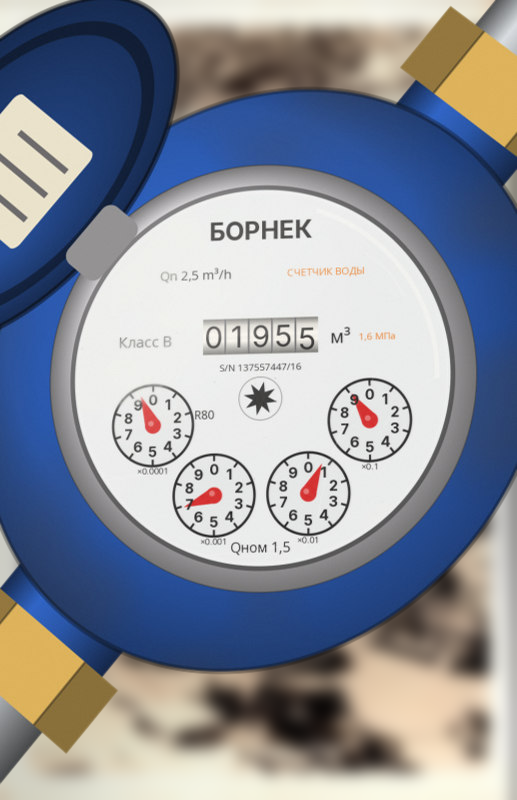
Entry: 1954.9069m³
